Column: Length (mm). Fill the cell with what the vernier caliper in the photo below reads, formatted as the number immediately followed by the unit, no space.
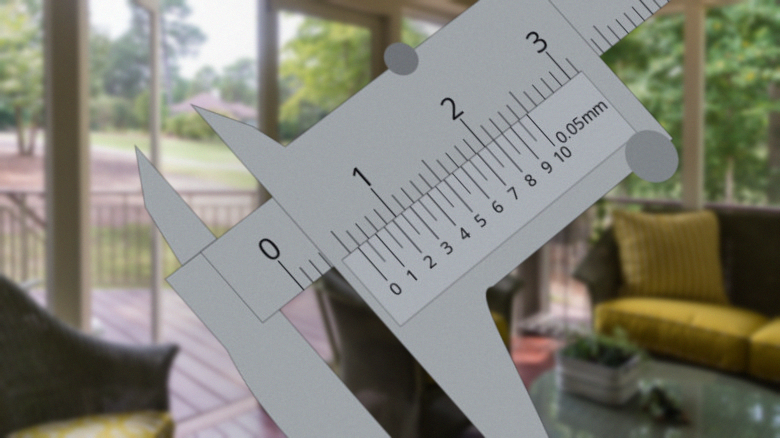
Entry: 5.8mm
